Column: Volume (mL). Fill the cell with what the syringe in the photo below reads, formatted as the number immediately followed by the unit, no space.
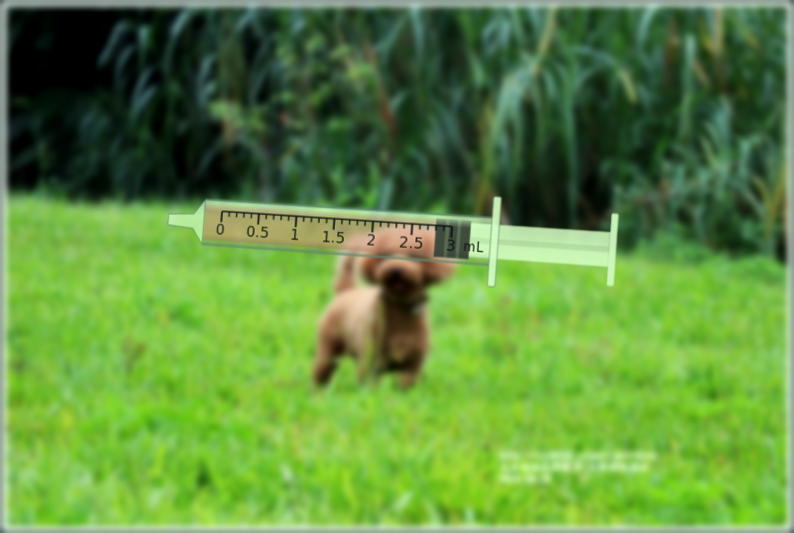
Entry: 2.8mL
